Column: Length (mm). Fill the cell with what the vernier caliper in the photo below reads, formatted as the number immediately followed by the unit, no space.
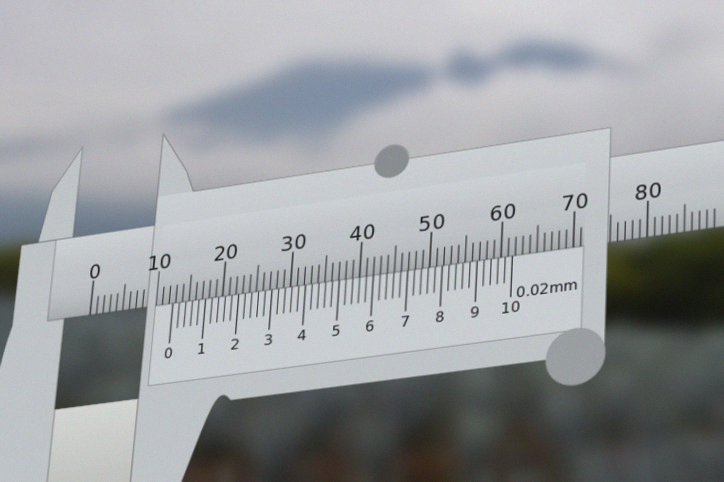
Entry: 12.6mm
